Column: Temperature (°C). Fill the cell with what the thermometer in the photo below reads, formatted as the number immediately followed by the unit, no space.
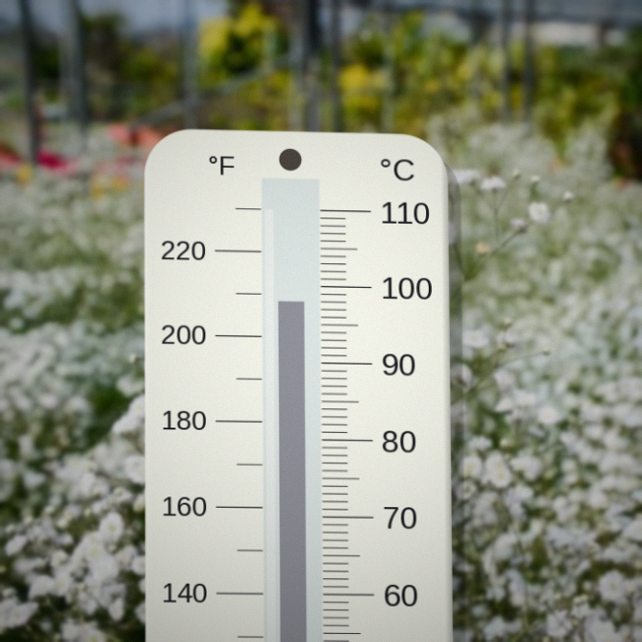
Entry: 98°C
